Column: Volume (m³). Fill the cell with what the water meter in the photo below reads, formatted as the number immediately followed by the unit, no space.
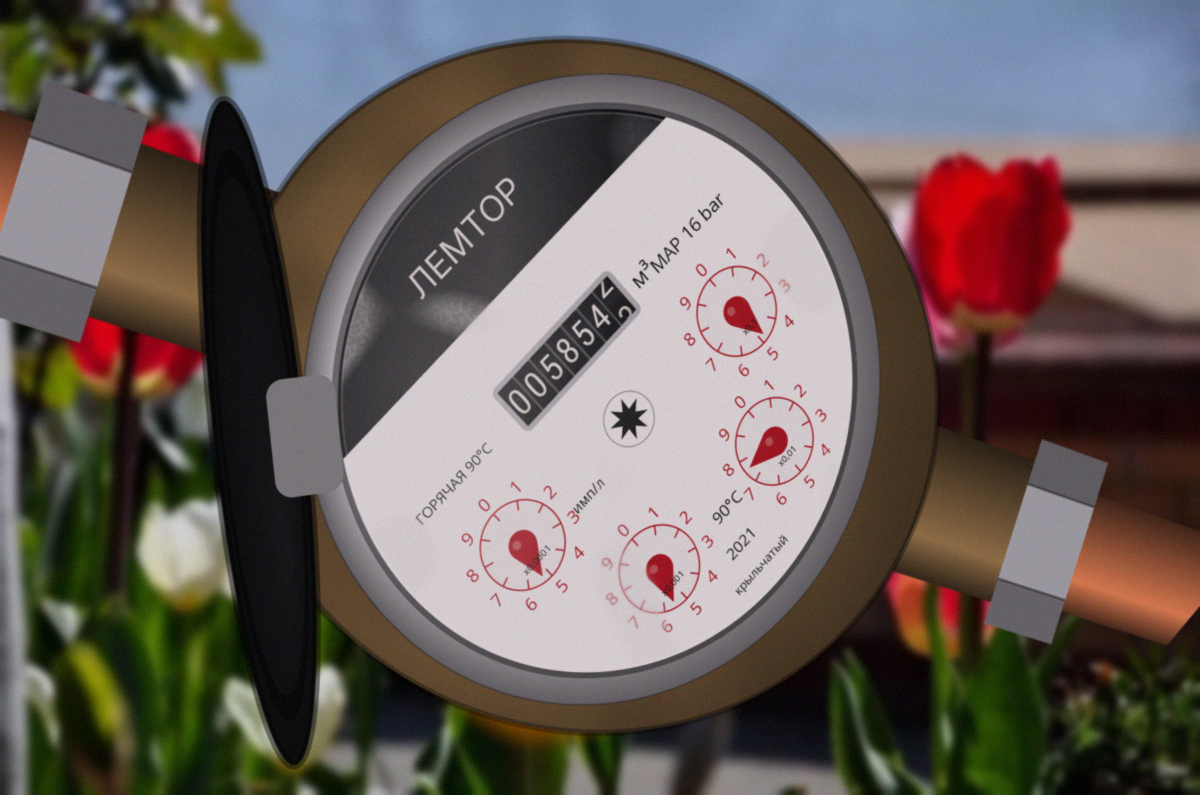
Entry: 58542.4755m³
